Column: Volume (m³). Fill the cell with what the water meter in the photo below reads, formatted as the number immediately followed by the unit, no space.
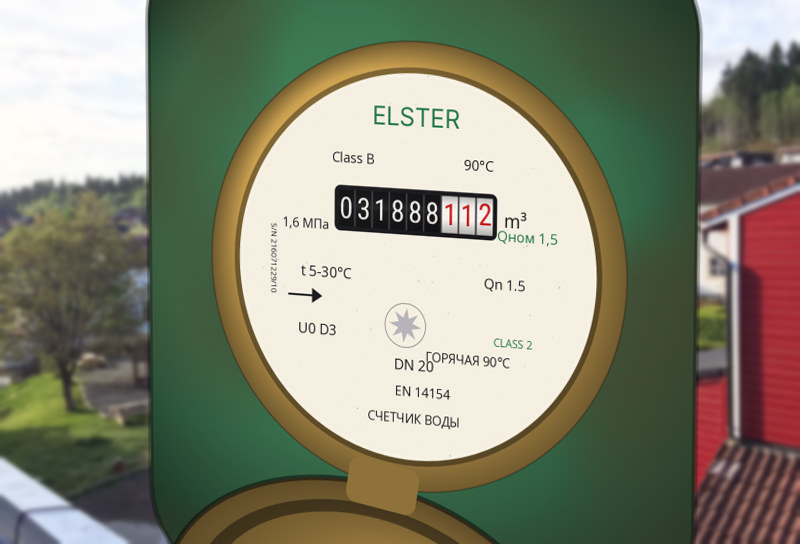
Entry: 31888.112m³
